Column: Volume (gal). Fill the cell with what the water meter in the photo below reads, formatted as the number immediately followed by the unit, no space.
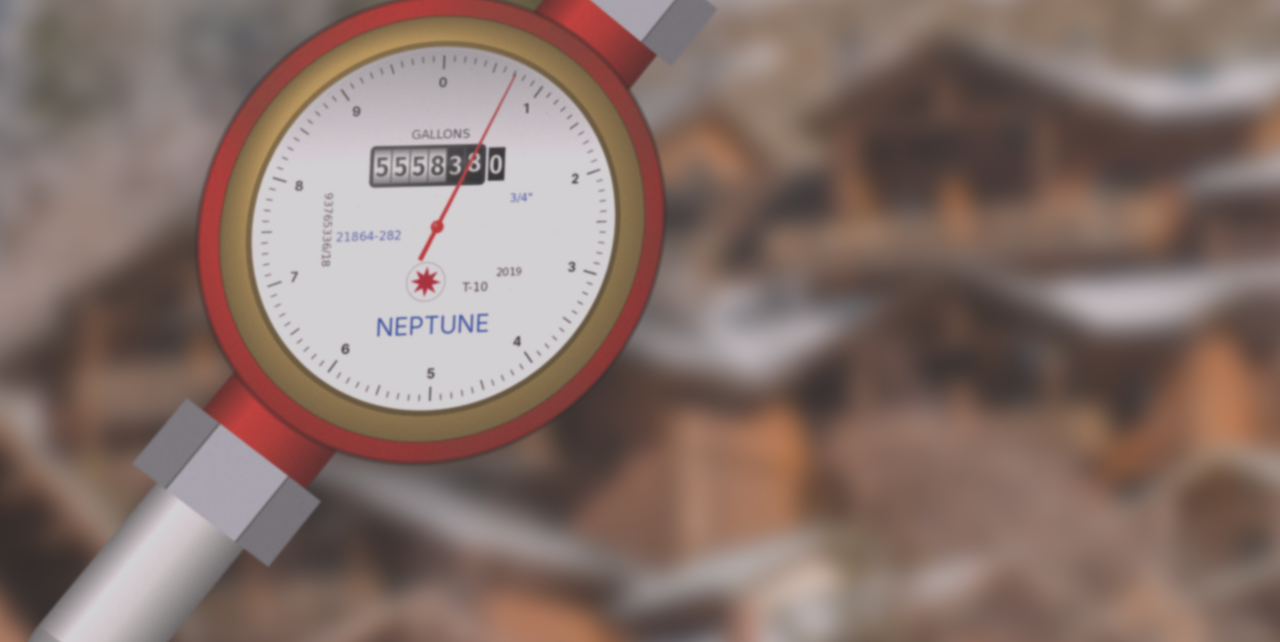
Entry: 5558380.7gal
